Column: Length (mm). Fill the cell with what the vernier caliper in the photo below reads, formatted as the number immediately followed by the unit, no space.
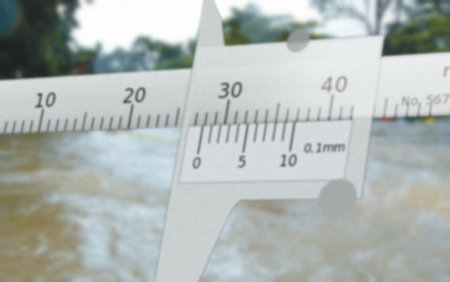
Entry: 27.8mm
